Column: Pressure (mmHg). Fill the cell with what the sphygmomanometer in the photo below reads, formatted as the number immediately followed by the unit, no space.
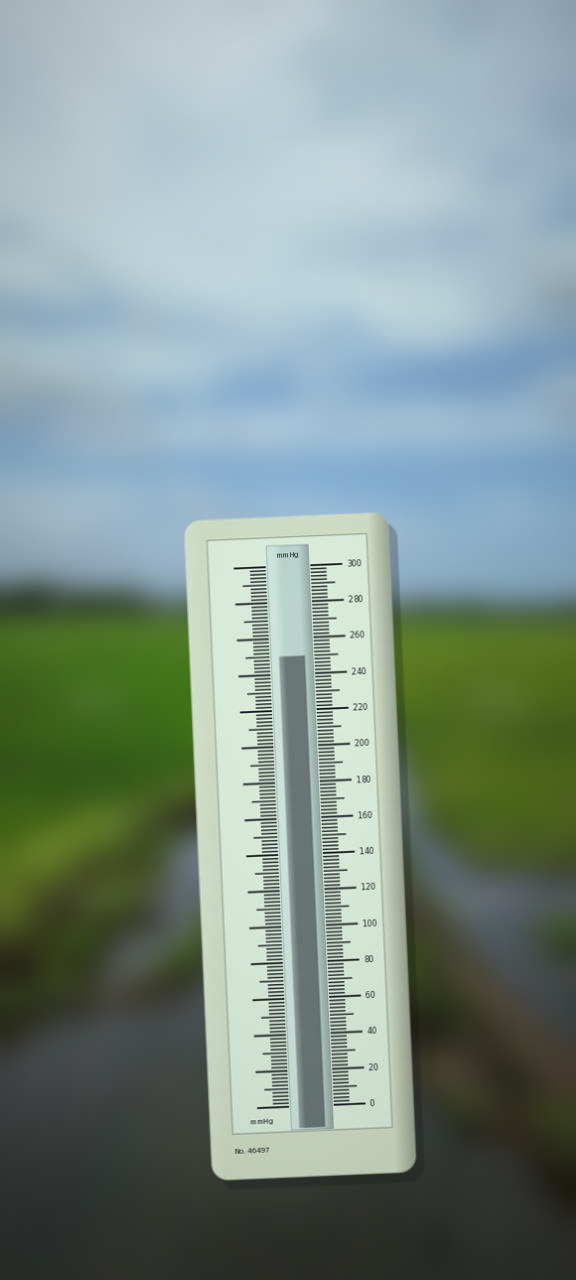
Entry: 250mmHg
